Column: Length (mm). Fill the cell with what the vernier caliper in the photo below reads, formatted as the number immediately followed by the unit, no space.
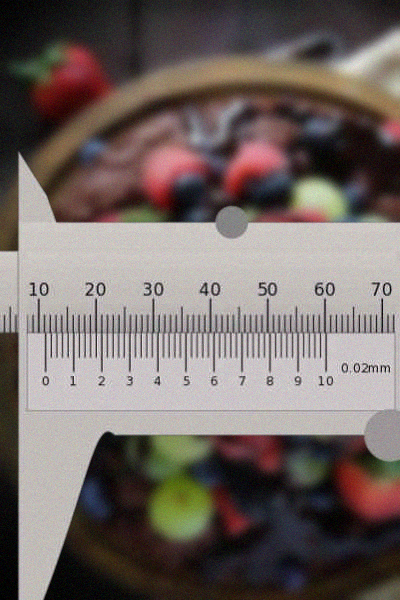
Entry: 11.2mm
